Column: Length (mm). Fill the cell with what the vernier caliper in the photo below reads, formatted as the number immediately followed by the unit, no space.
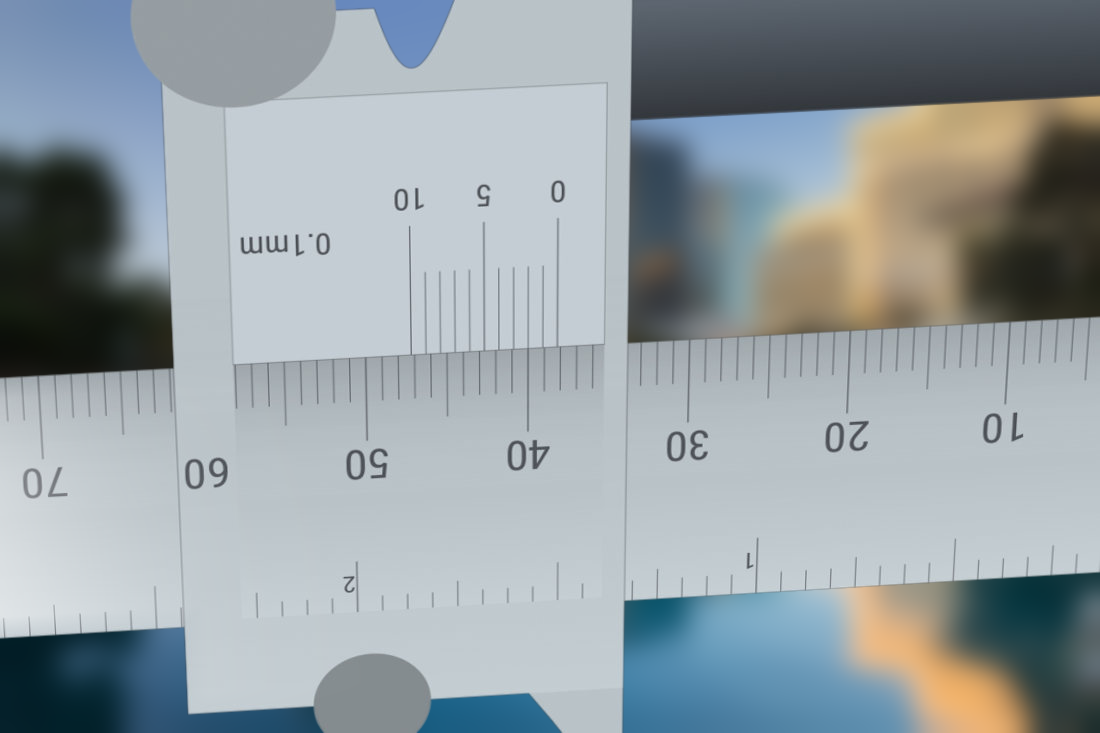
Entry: 38.2mm
